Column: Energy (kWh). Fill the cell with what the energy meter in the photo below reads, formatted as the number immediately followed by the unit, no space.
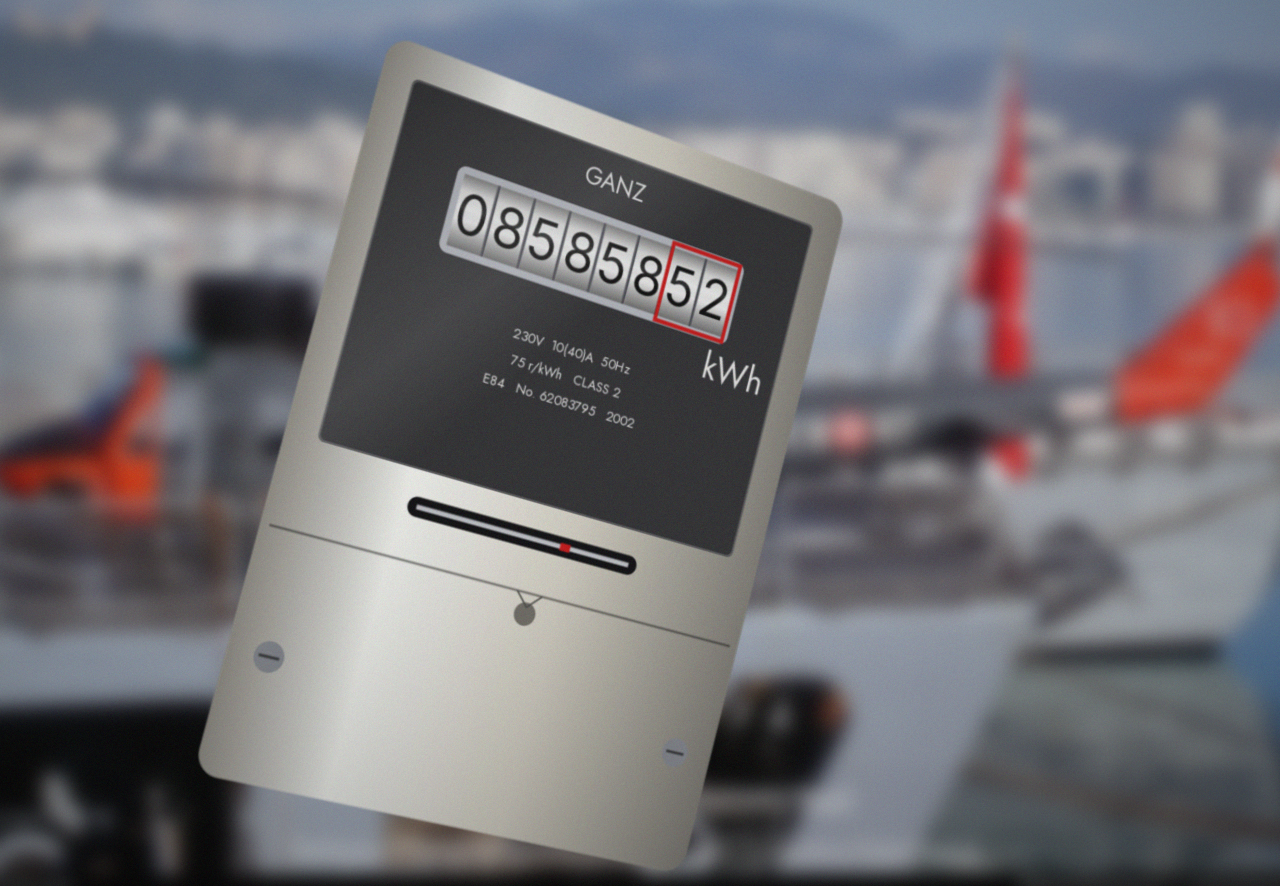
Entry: 85858.52kWh
